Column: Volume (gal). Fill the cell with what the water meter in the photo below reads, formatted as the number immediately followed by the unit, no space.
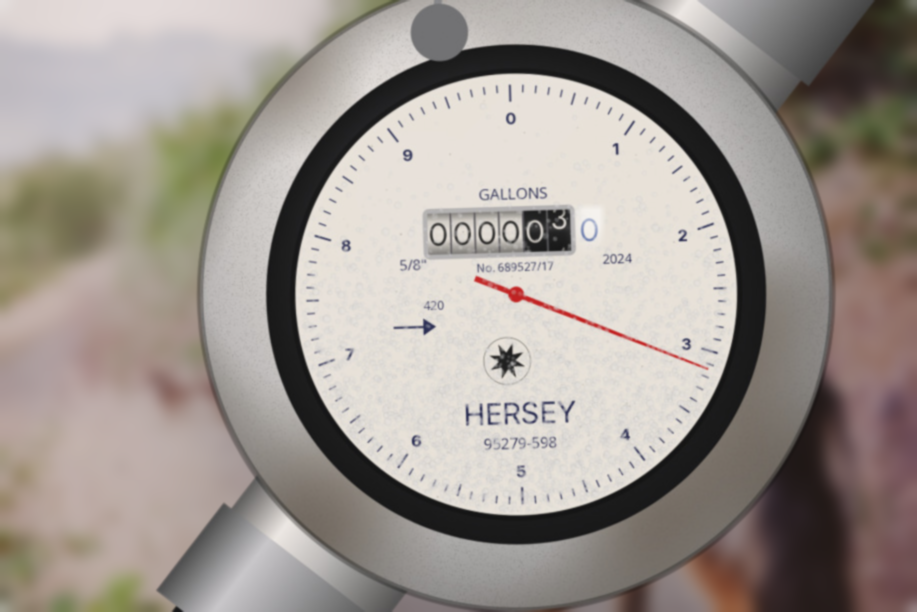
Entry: 33.1gal
